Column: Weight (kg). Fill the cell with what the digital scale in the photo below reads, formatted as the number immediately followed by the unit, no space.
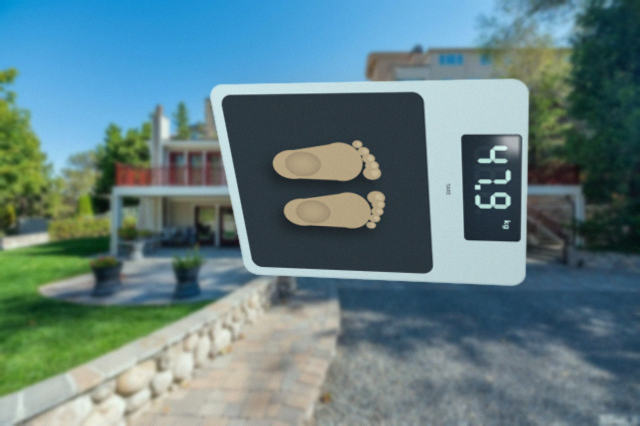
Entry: 47.9kg
